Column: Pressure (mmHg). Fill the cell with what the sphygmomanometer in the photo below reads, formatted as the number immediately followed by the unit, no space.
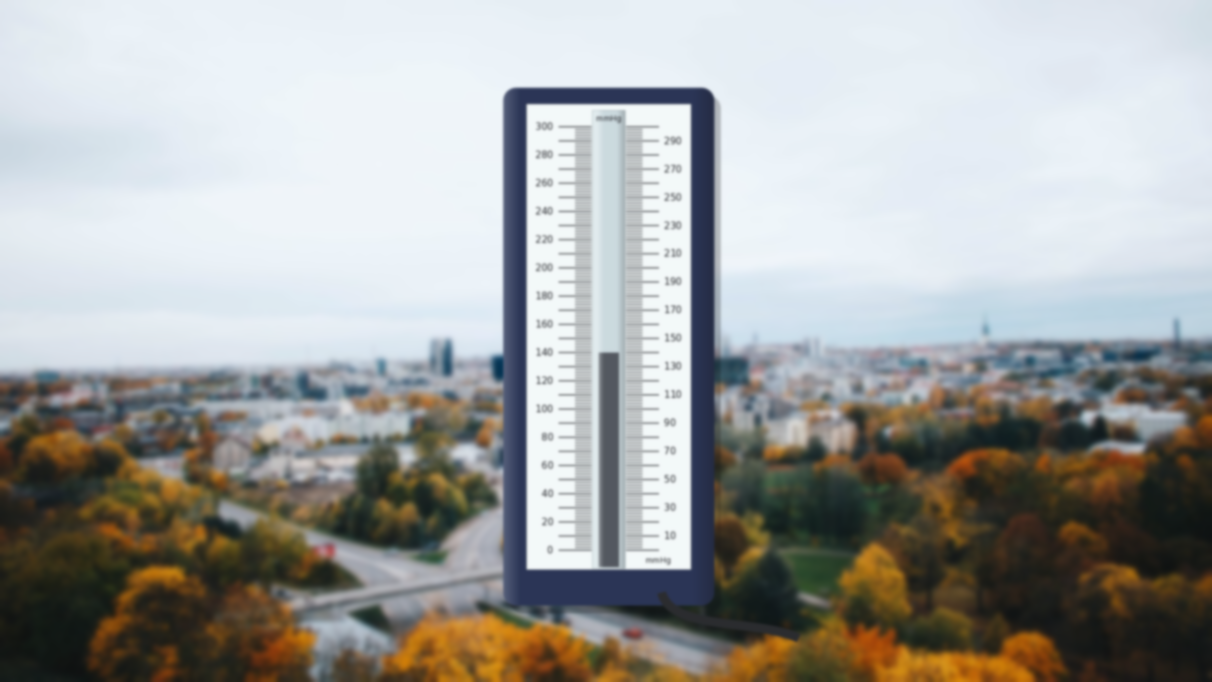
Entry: 140mmHg
